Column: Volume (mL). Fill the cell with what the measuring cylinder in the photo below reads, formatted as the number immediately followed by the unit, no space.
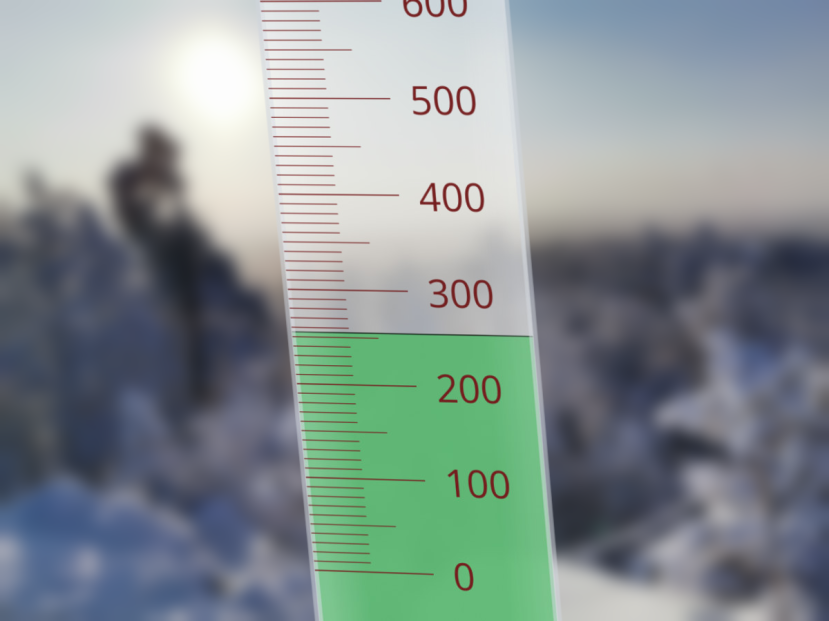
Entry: 255mL
